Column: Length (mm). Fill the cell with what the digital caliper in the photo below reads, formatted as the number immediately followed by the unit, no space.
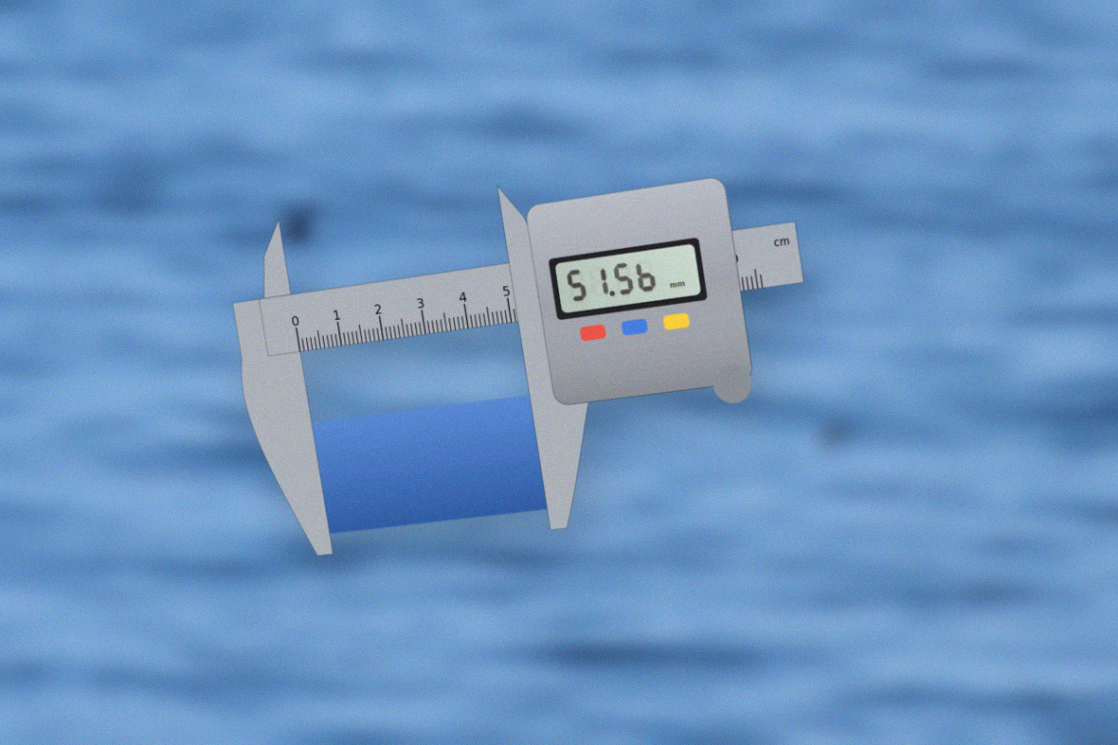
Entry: 51.56mm
